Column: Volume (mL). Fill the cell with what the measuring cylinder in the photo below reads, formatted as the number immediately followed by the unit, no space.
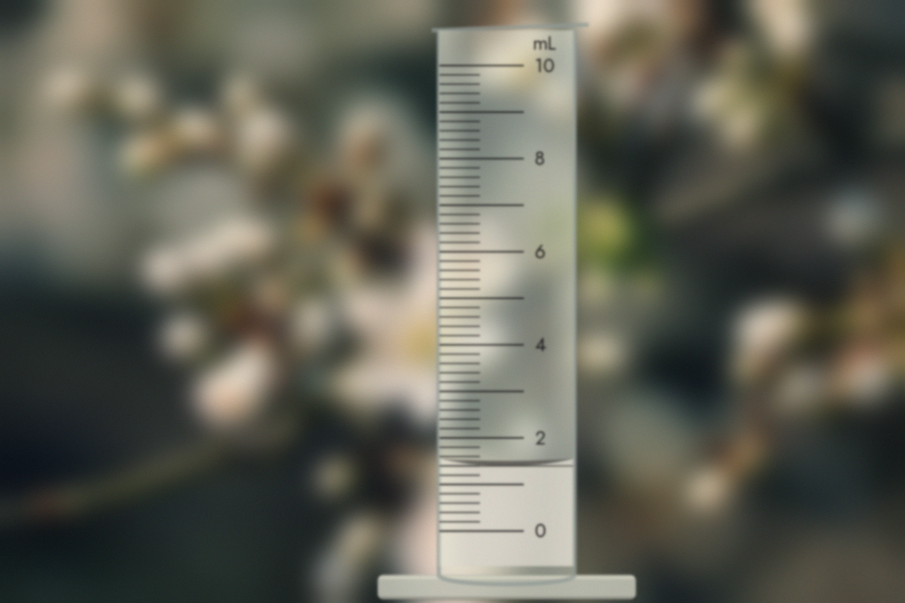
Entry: 1.4mL
